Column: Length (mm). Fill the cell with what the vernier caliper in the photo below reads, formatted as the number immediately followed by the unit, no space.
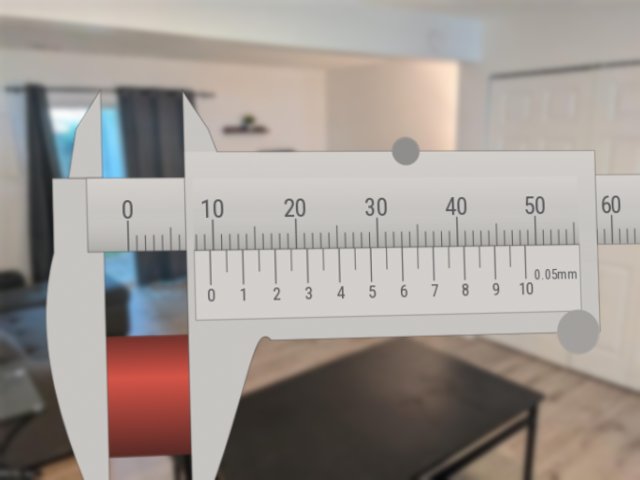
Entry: 9.6mm
